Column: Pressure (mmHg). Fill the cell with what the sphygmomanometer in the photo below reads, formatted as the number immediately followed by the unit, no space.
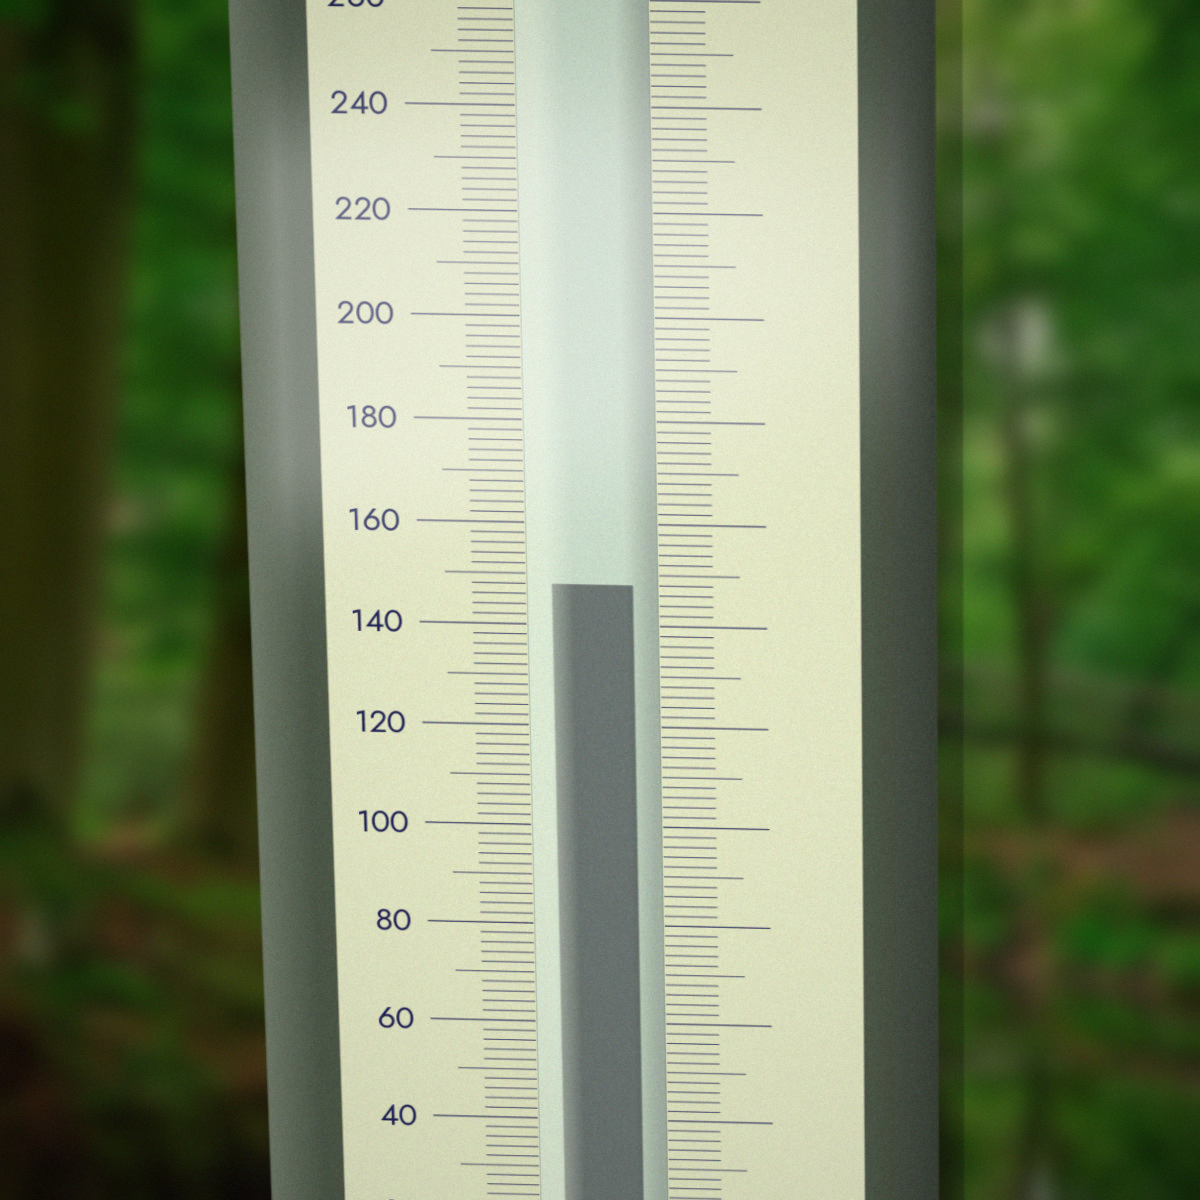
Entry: 148mmHg
